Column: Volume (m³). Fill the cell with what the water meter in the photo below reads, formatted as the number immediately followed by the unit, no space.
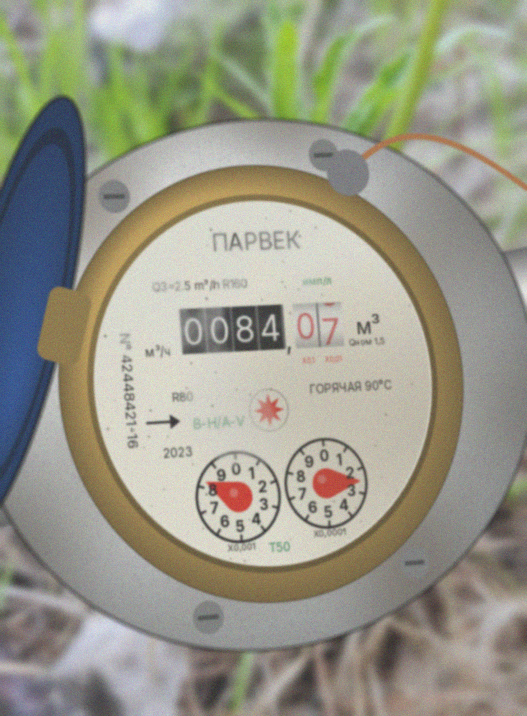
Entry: 84.0682m³
